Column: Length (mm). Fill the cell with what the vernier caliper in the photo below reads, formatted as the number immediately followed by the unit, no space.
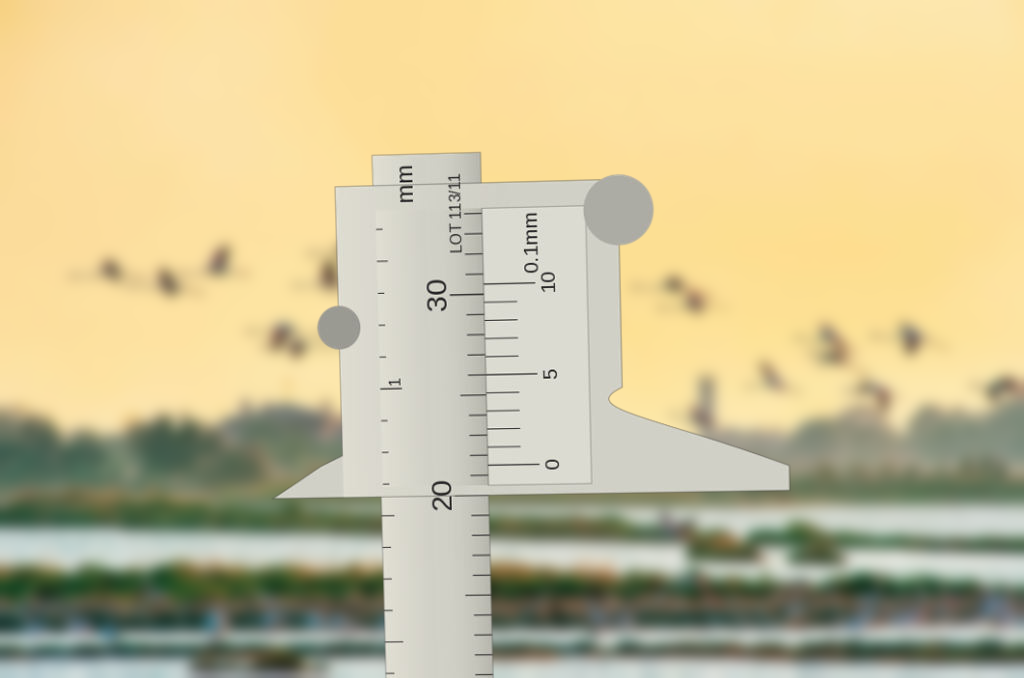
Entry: 21.5mm
